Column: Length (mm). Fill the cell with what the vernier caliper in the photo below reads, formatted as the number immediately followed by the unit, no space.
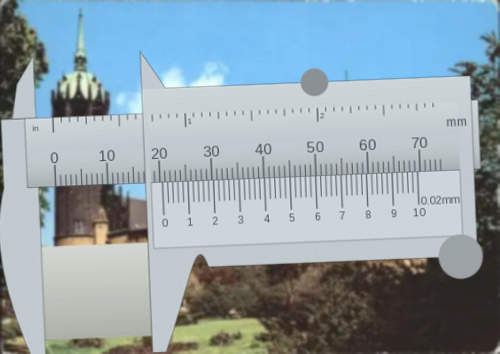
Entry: 20.5mm
